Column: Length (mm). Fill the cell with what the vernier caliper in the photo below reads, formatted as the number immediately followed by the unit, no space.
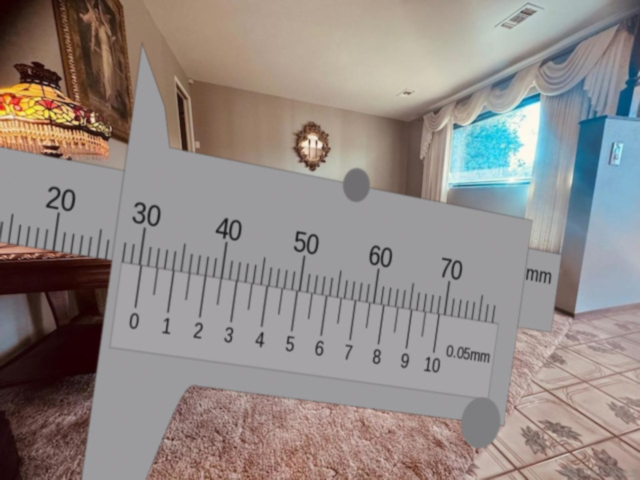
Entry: 30.2mm
